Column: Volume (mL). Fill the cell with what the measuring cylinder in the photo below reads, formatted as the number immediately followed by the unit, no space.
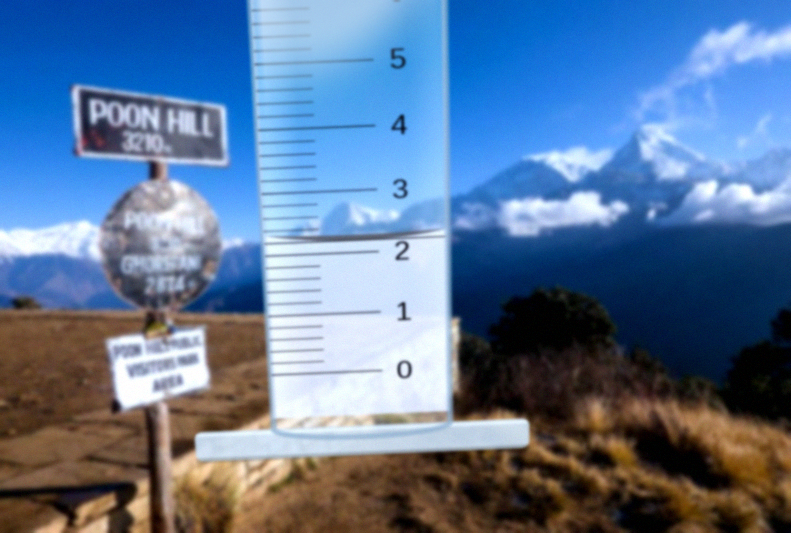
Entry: 2.2mL
